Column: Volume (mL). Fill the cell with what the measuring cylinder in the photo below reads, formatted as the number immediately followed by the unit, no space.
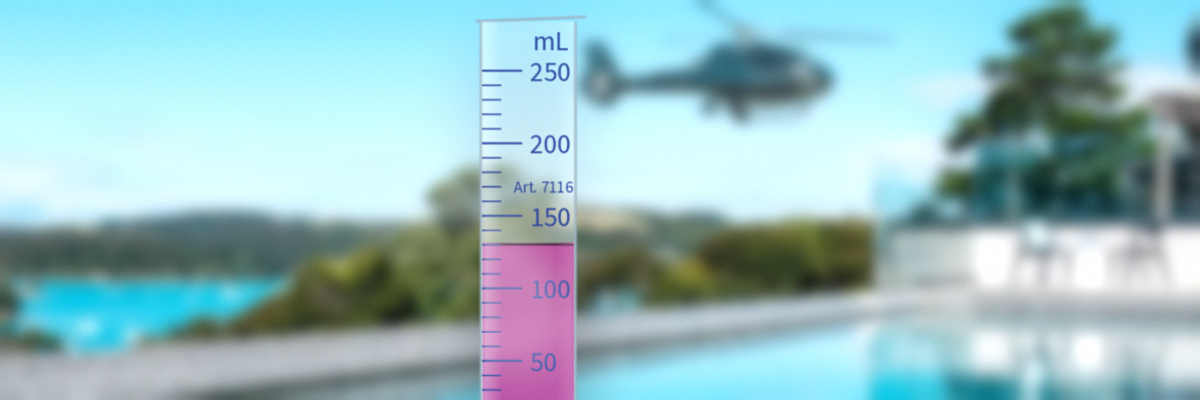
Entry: 130mL
